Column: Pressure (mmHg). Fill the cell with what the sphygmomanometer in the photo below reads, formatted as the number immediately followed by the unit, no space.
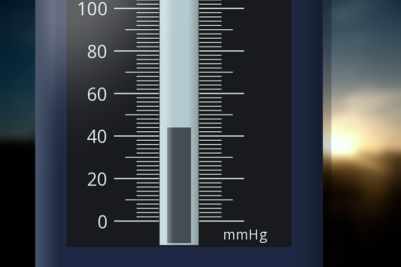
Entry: 44mmHg
